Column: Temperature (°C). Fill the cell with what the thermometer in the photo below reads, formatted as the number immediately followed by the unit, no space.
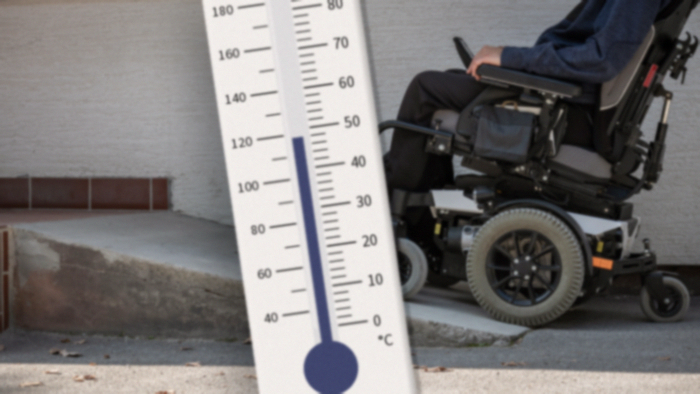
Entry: 48°C
